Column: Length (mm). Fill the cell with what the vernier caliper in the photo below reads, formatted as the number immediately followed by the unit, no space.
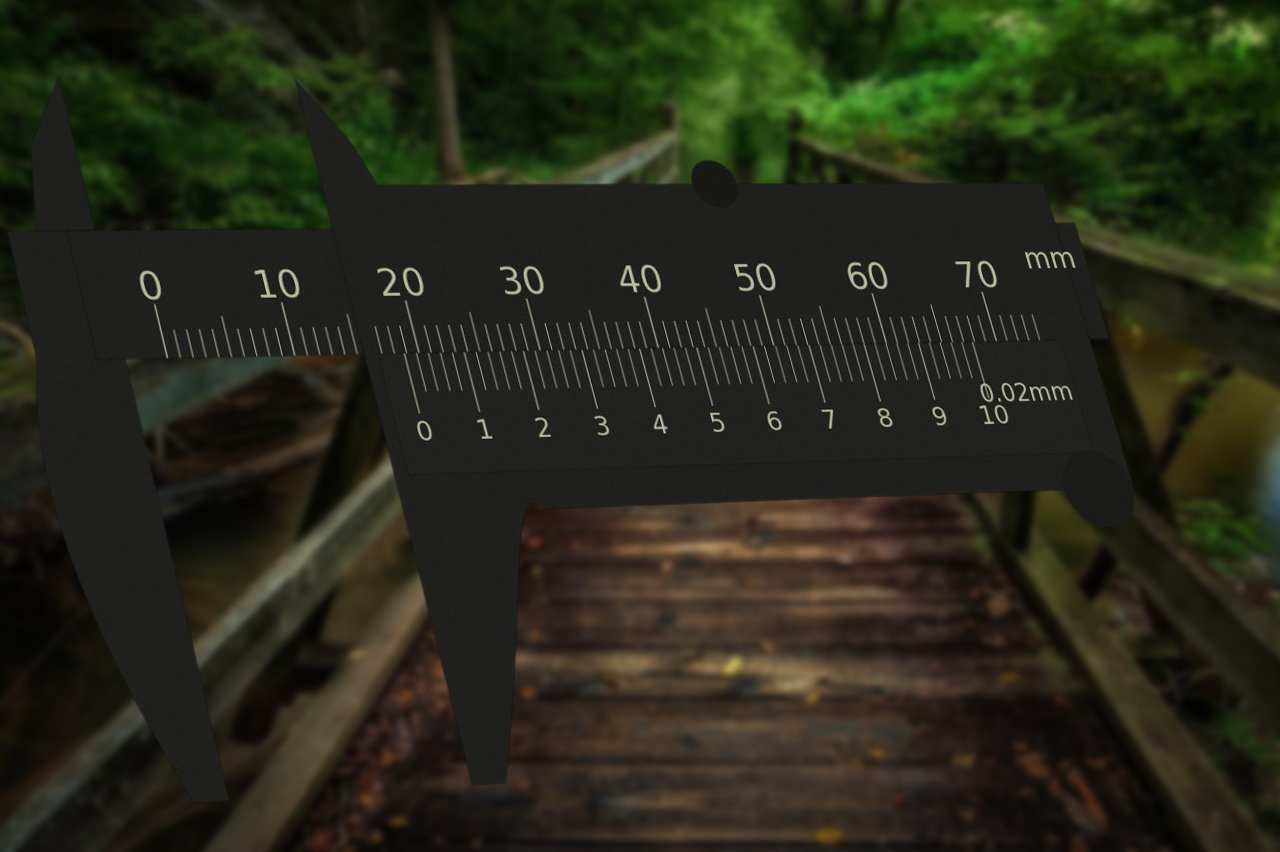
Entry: 18.8mm
